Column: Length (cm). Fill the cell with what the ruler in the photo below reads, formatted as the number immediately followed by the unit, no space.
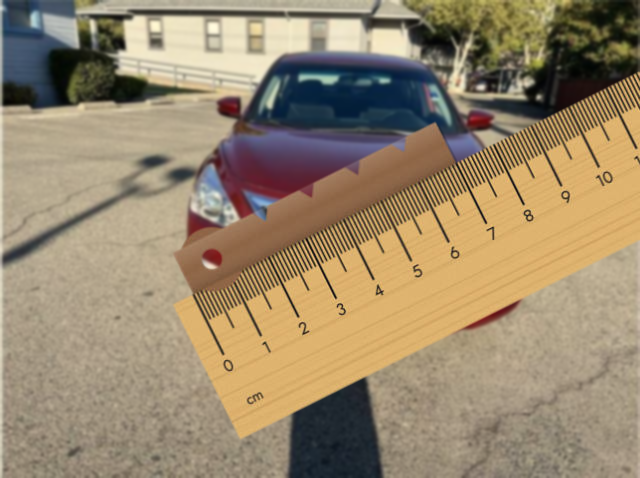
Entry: 7cm
